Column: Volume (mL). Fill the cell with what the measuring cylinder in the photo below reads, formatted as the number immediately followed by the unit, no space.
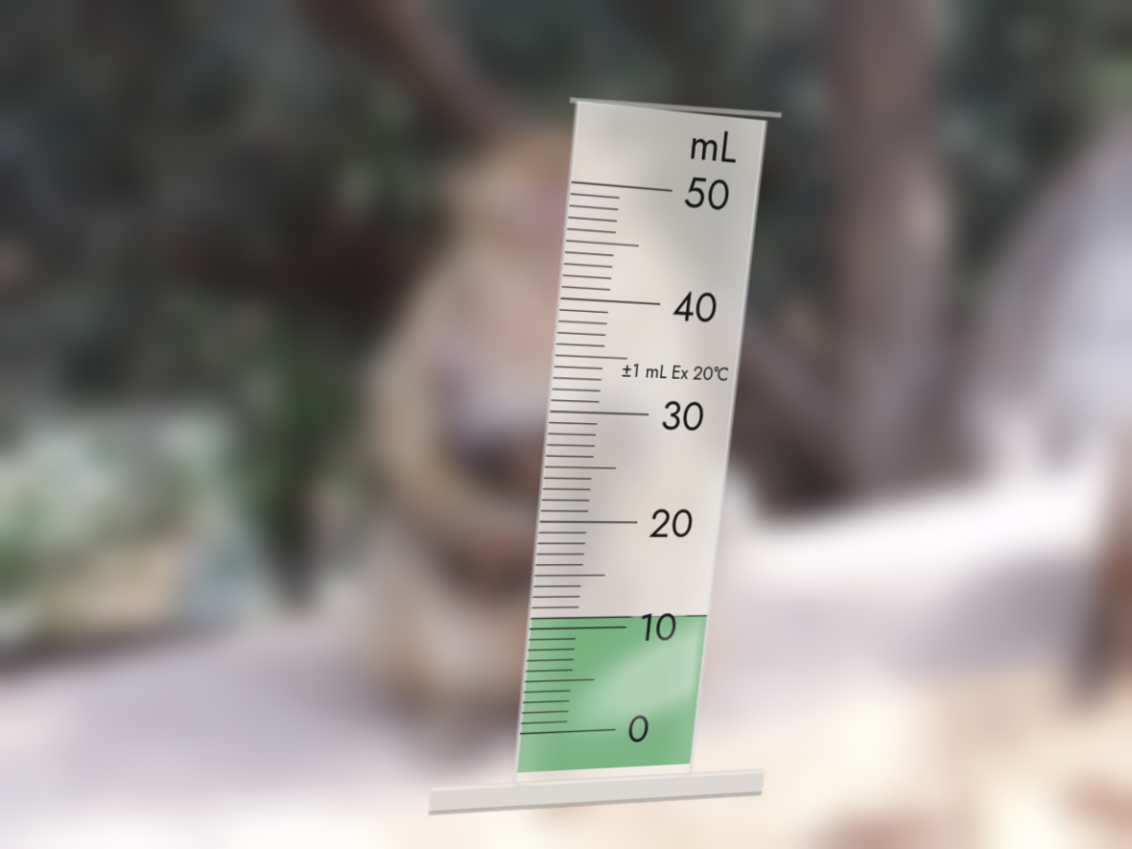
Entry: 11mL
